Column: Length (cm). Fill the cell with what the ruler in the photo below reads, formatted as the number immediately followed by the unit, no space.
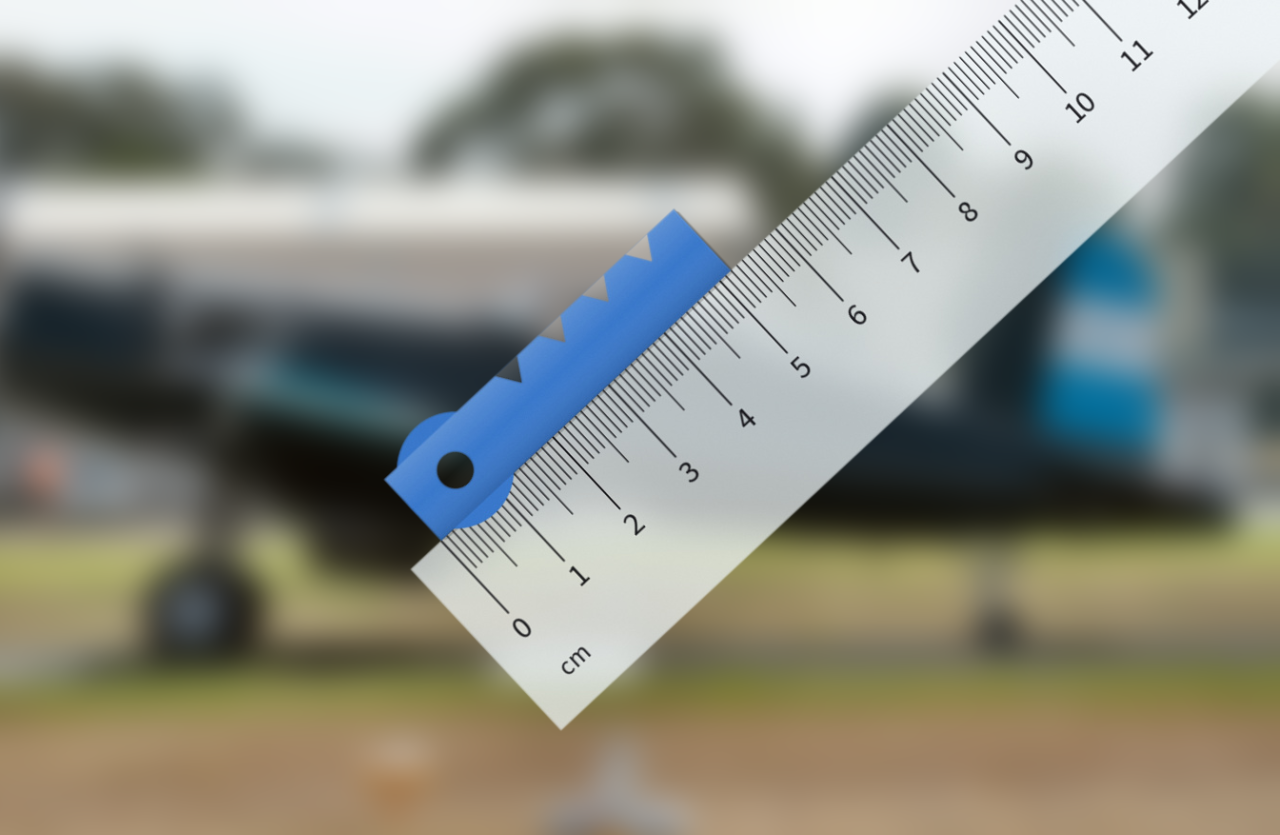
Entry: 5.2cm
